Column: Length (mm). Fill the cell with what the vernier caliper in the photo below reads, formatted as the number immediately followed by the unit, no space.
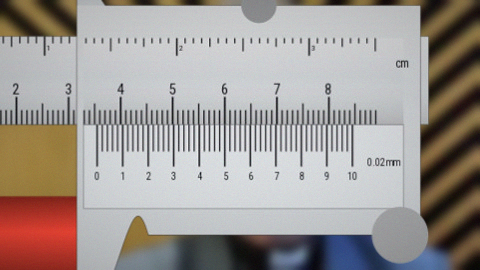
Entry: 35.5mm
